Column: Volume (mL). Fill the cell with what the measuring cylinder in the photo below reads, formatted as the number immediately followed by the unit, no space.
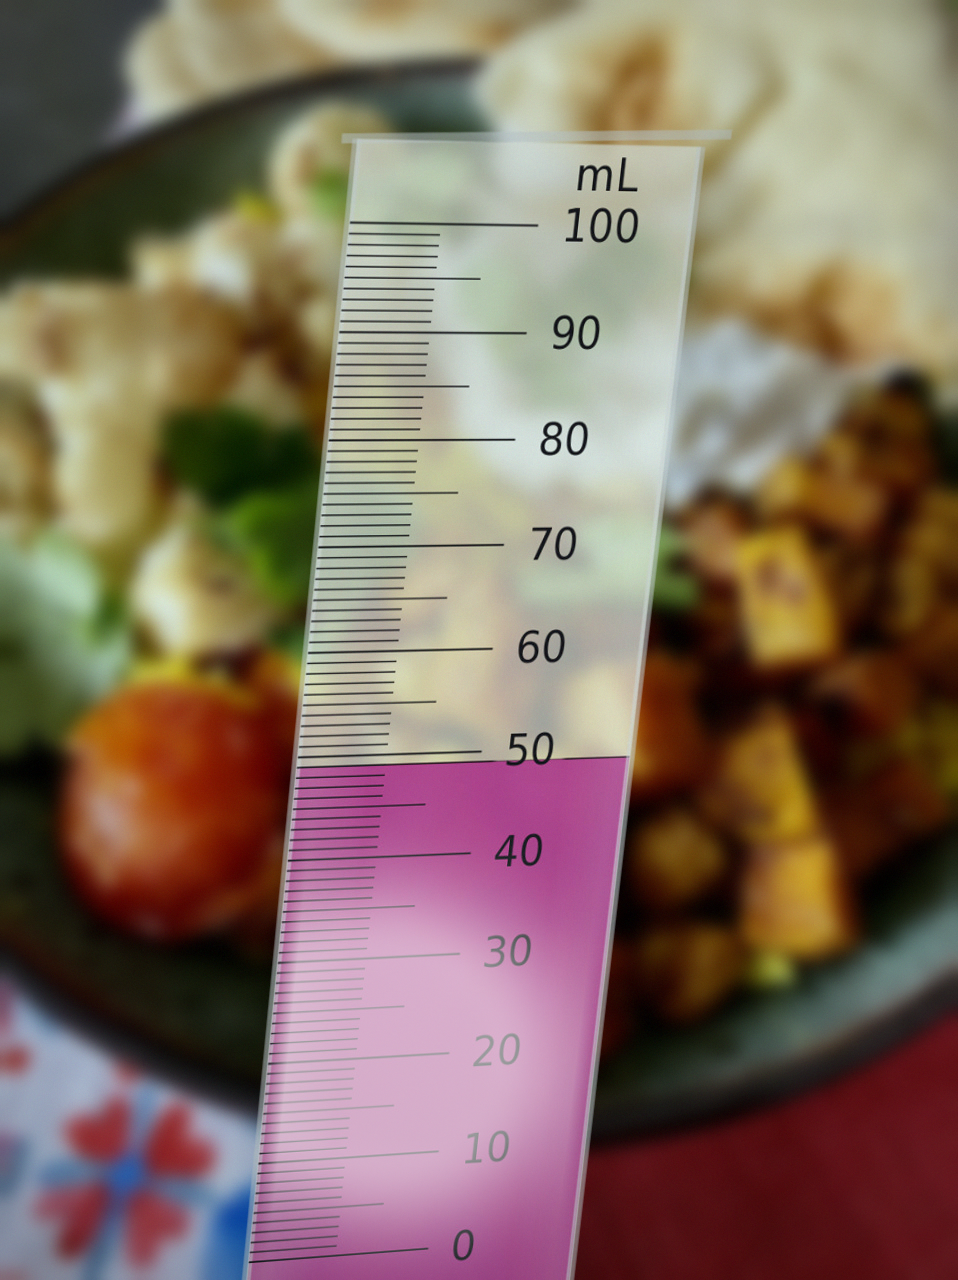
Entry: 49mL
